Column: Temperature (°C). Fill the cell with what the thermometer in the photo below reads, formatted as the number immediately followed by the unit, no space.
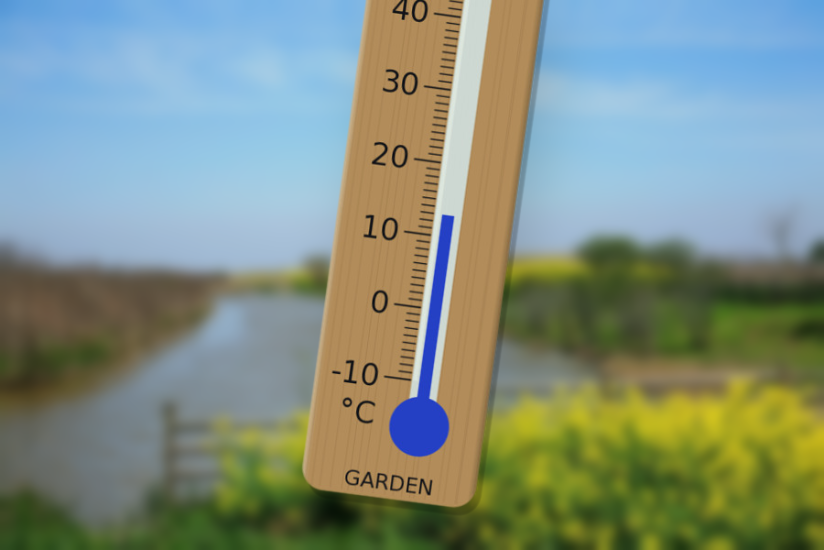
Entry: 13°C
